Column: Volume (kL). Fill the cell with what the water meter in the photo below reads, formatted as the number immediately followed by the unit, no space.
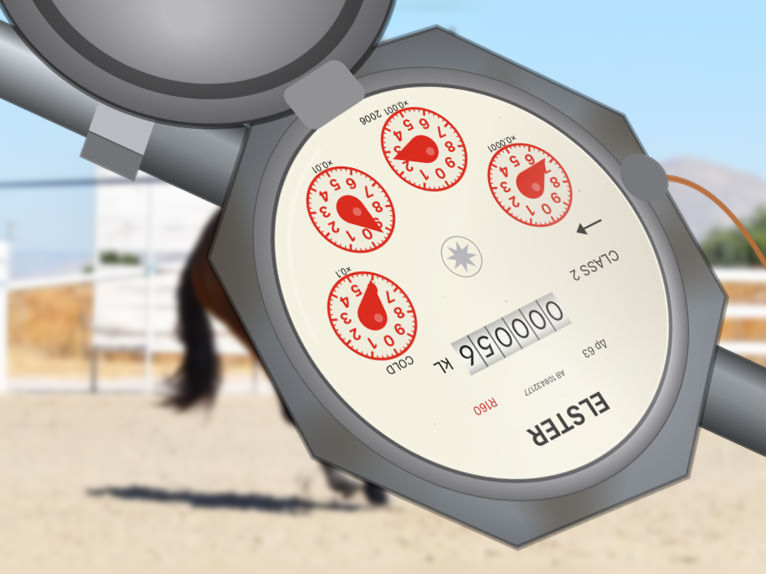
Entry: 56.5926kL
